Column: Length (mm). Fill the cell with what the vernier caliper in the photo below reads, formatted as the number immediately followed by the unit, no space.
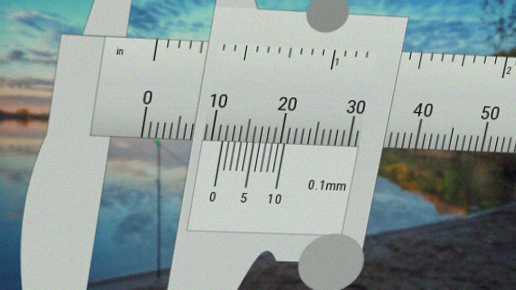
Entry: 11.6mm
